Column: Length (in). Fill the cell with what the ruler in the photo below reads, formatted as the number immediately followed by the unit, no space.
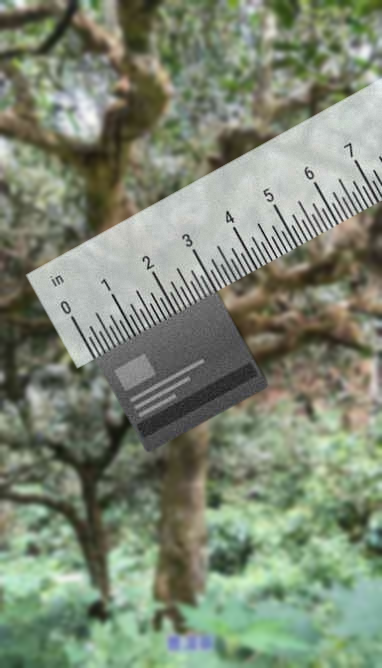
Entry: 3in
